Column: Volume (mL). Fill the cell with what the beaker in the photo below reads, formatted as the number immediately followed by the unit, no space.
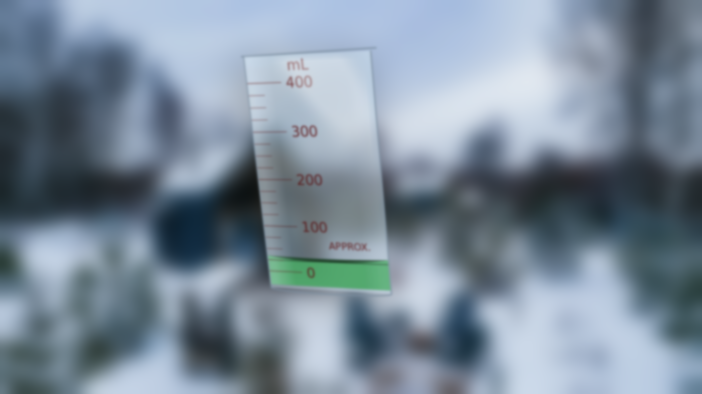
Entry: 25mL
